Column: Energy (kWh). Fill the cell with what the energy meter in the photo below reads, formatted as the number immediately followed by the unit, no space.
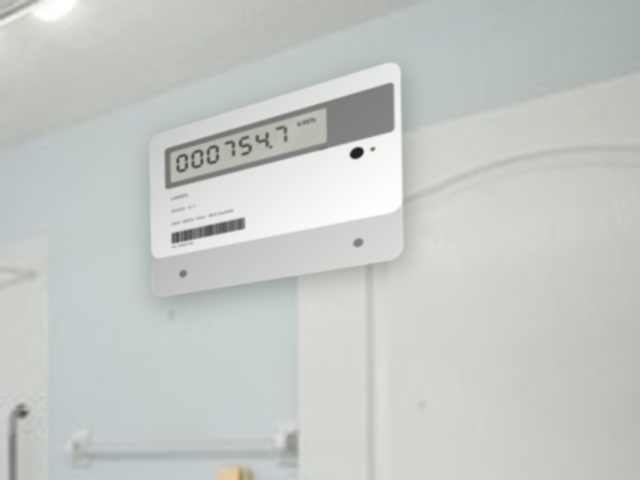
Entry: 754.7kWh
